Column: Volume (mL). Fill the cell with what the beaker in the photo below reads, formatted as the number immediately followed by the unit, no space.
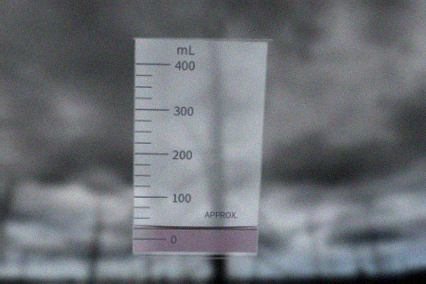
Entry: 25mL
